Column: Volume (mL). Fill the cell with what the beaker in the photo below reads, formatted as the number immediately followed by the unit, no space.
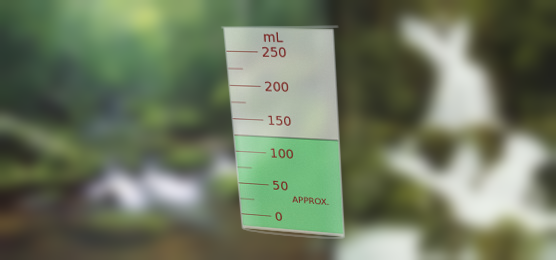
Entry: 125mL
